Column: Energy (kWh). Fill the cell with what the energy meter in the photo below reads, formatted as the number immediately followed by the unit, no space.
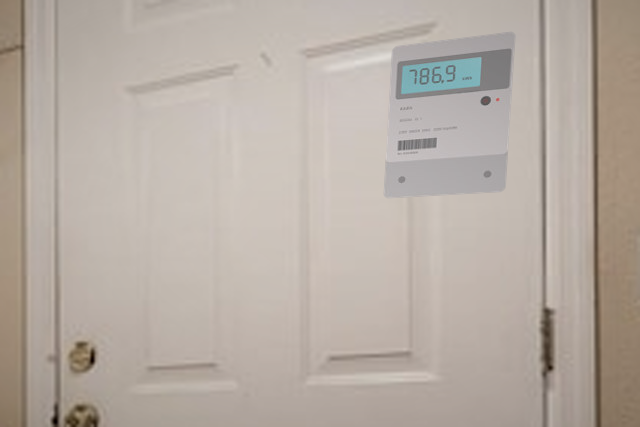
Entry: 786.9kWh
